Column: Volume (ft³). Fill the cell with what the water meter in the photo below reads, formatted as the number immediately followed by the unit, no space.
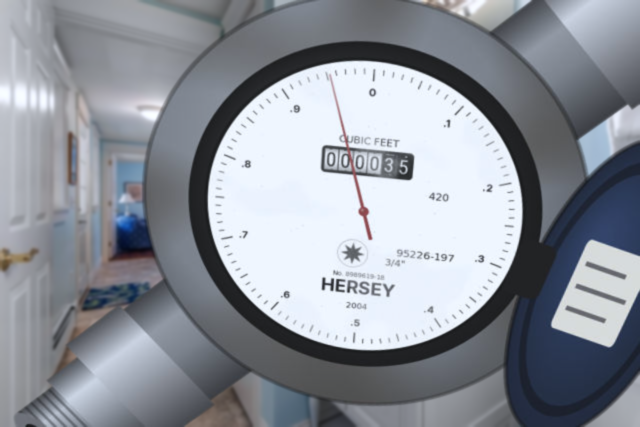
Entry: 34.95ft³
